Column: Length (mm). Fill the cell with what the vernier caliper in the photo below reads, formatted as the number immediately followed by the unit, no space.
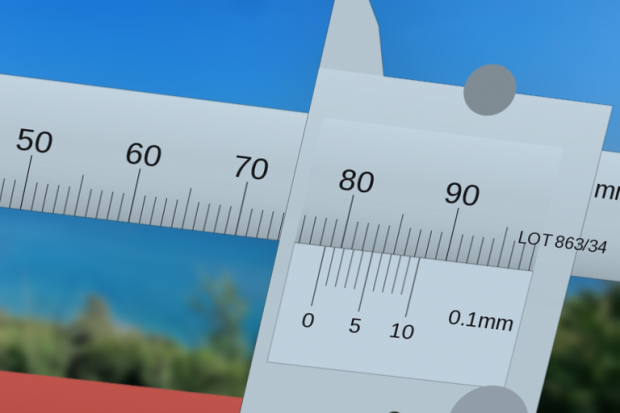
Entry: 78.5mm
